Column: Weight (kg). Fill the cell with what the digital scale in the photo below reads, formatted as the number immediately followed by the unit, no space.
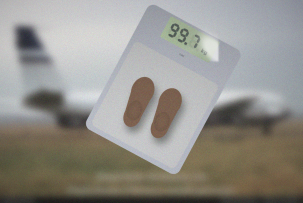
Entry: 99.7kg
